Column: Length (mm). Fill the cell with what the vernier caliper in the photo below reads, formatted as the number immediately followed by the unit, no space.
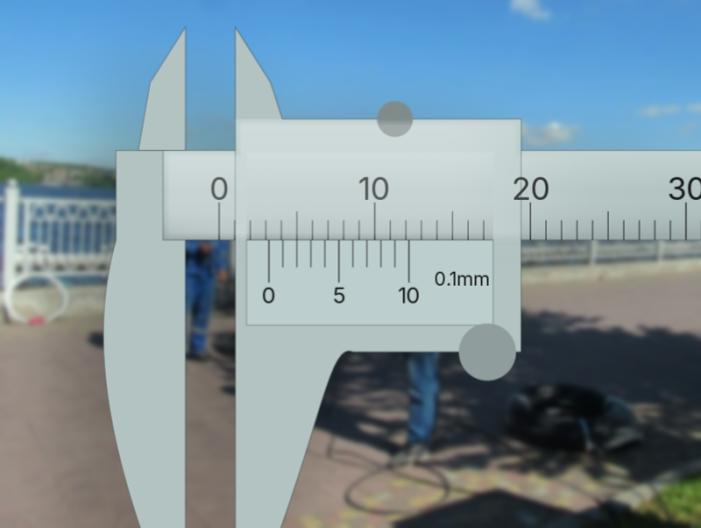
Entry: 3.2mm
